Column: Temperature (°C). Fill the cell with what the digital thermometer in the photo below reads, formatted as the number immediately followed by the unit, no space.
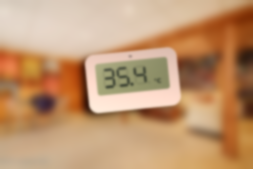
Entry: 35.4°C
